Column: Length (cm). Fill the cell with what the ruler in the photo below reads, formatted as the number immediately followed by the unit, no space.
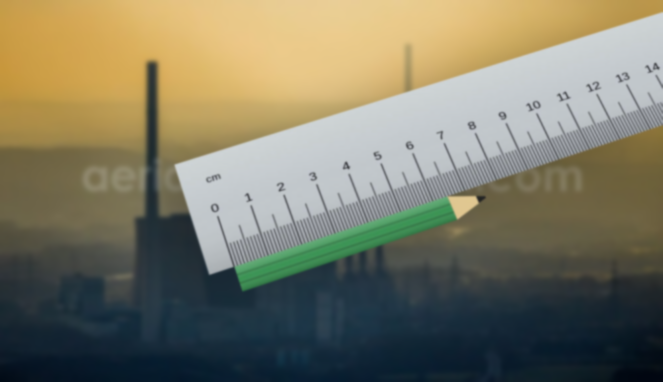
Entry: 7.5cm
